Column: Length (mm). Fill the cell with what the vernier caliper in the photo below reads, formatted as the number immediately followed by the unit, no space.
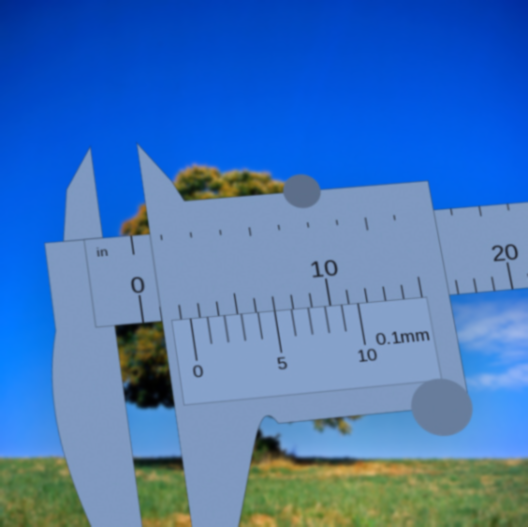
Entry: 2.5mm
